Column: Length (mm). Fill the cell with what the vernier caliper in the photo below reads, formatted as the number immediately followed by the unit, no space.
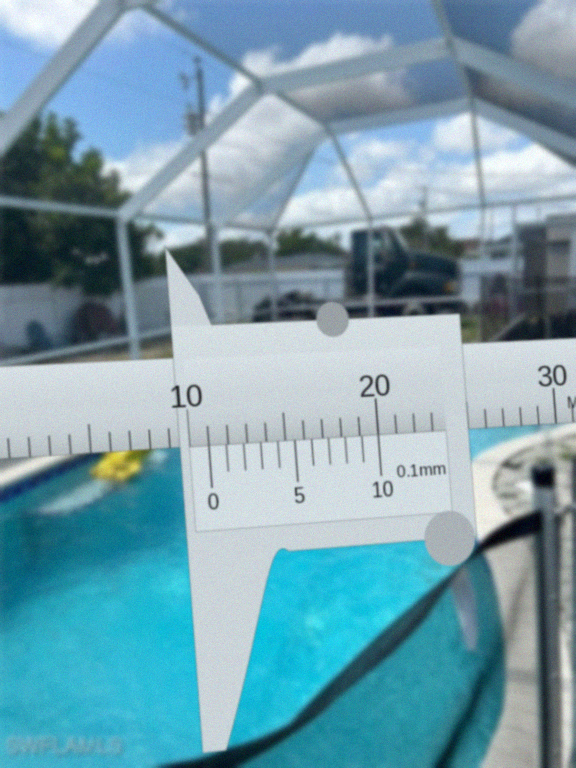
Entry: 11.0mm
